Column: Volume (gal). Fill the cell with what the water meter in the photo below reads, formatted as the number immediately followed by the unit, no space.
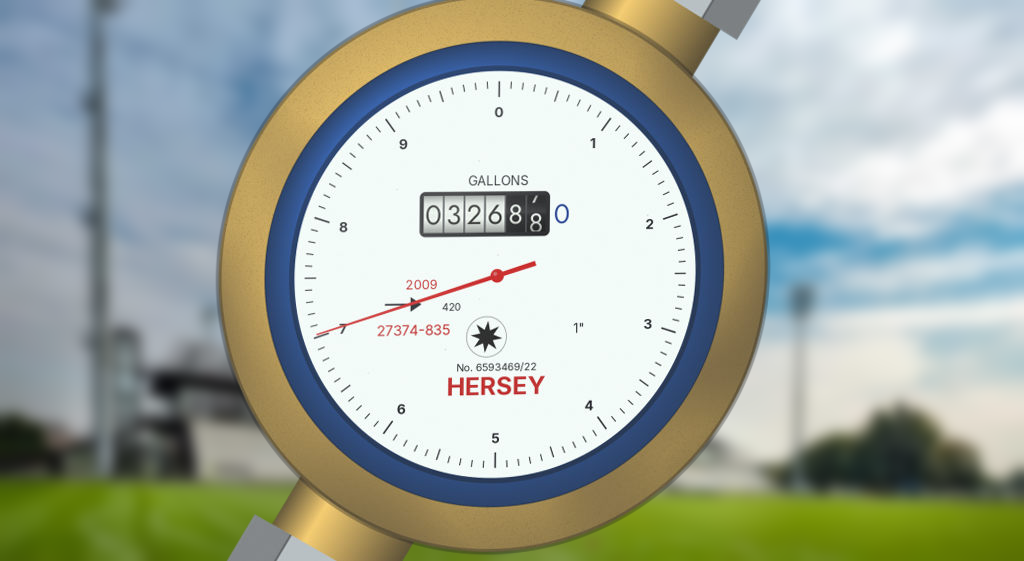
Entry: 326877.0gal
